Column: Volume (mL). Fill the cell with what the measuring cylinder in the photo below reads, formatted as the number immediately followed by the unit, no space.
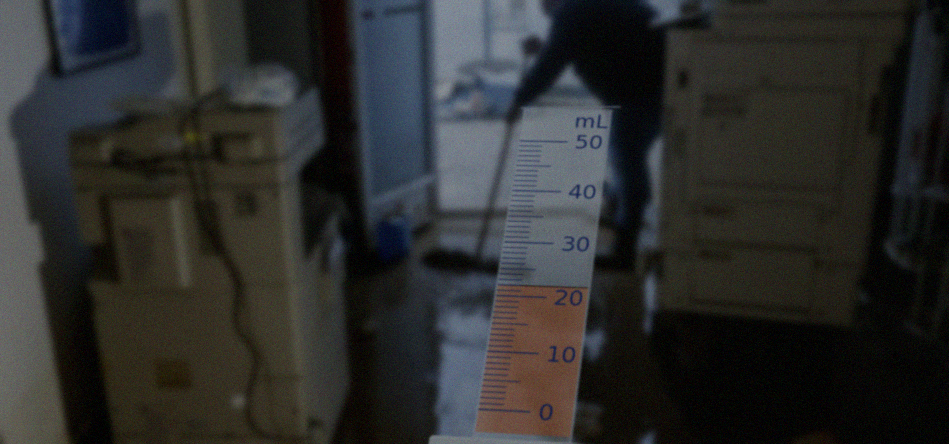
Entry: 22mL
